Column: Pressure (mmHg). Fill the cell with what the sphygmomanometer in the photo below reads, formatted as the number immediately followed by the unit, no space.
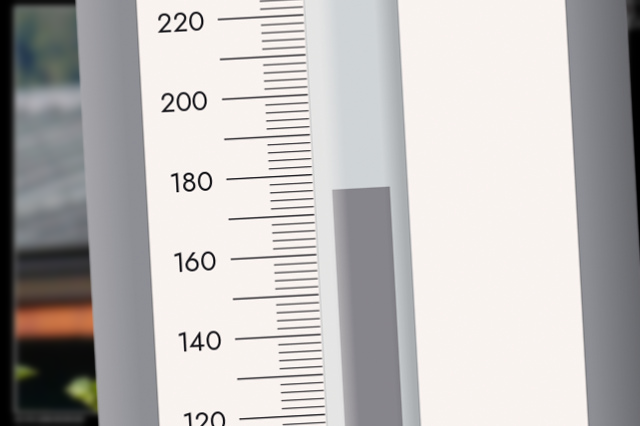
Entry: 176mmHg
